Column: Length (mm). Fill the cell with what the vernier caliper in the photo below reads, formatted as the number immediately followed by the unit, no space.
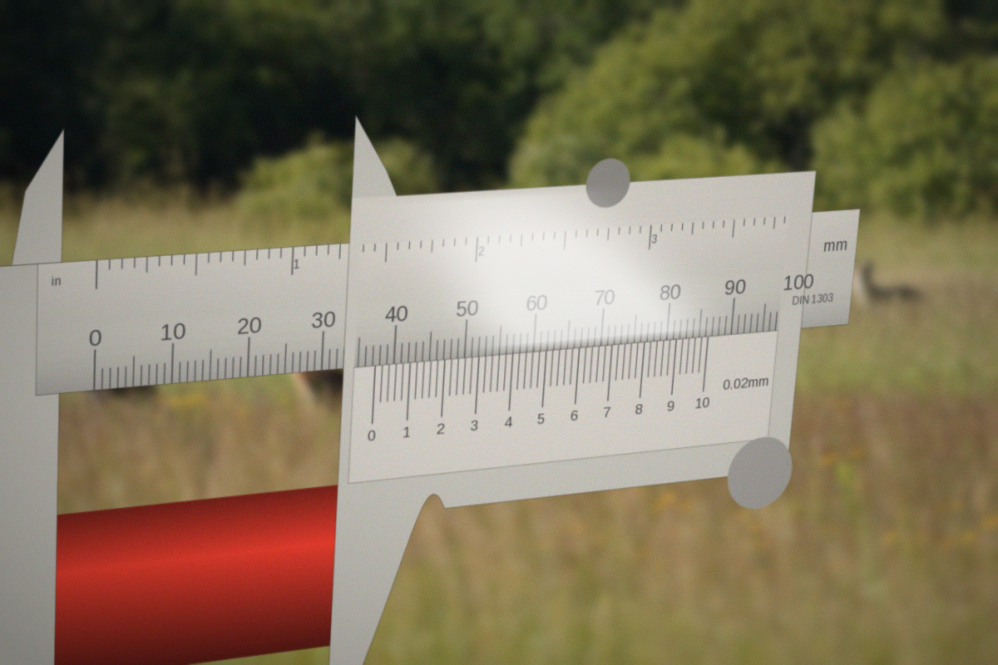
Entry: 37.4mm
